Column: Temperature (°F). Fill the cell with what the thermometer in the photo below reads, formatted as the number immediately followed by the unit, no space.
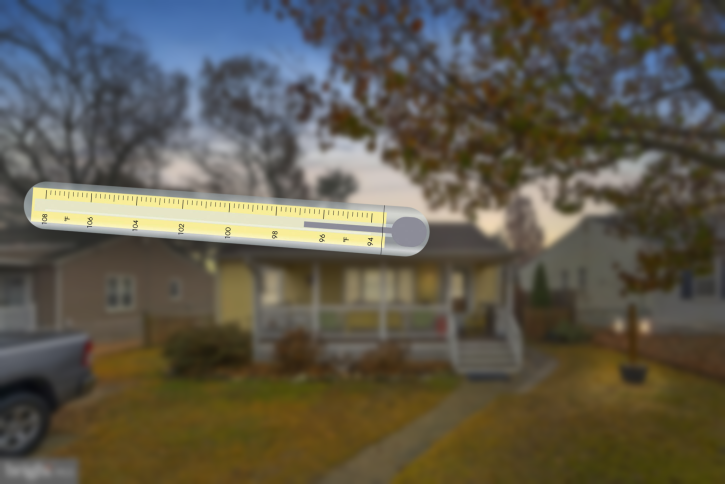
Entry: 96.8°F
